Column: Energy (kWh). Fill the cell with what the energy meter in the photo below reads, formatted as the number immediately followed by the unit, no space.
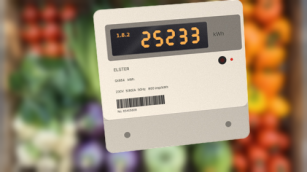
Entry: 25233kWh
